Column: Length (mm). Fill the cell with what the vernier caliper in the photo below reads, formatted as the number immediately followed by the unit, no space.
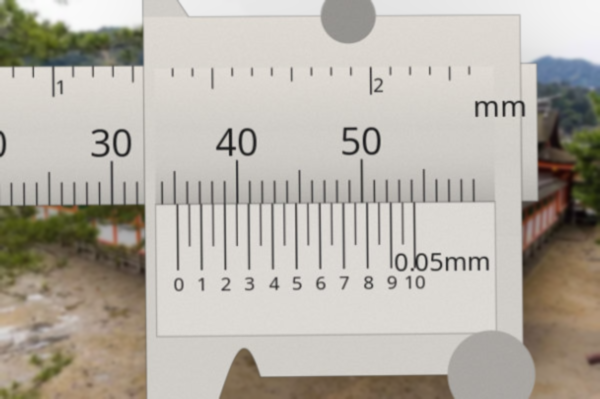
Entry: 35.2mm
